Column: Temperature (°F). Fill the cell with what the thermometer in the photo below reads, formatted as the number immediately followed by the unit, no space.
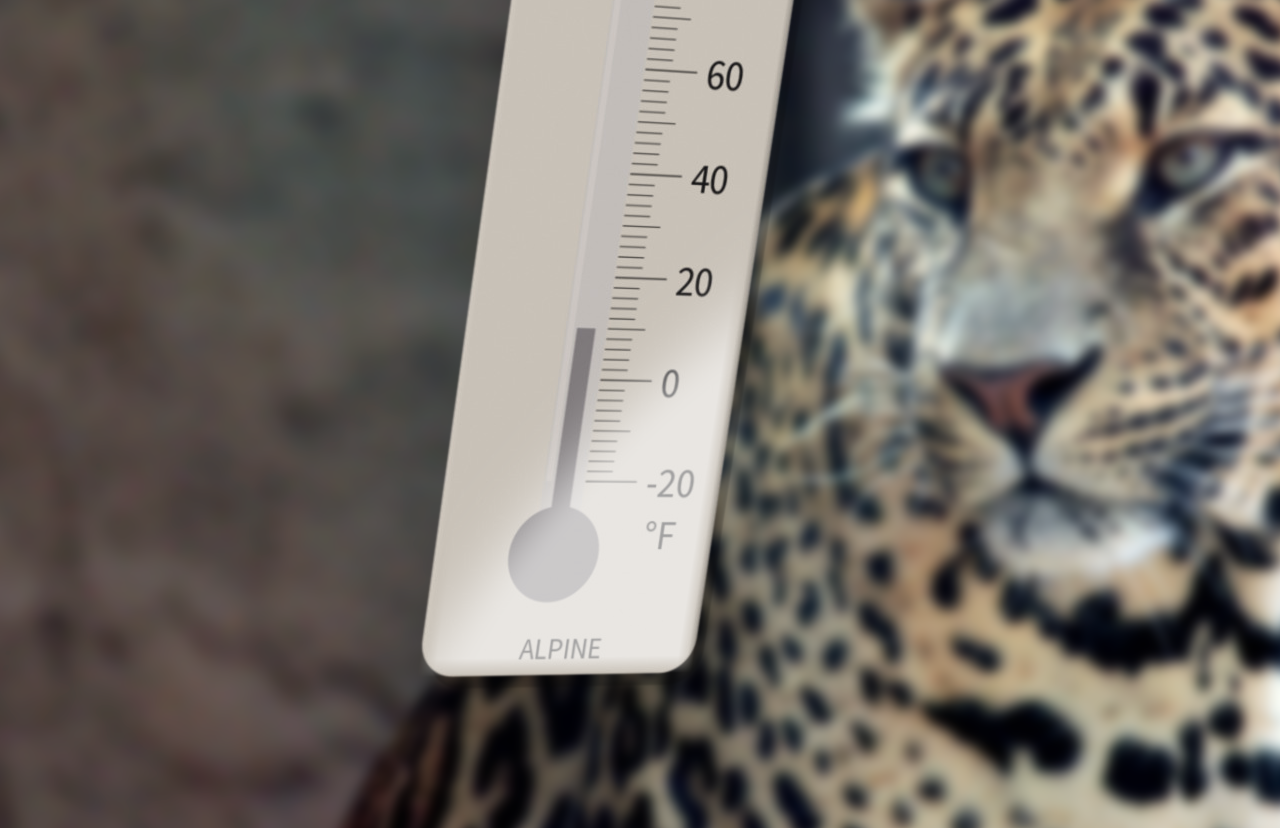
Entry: 10°F
